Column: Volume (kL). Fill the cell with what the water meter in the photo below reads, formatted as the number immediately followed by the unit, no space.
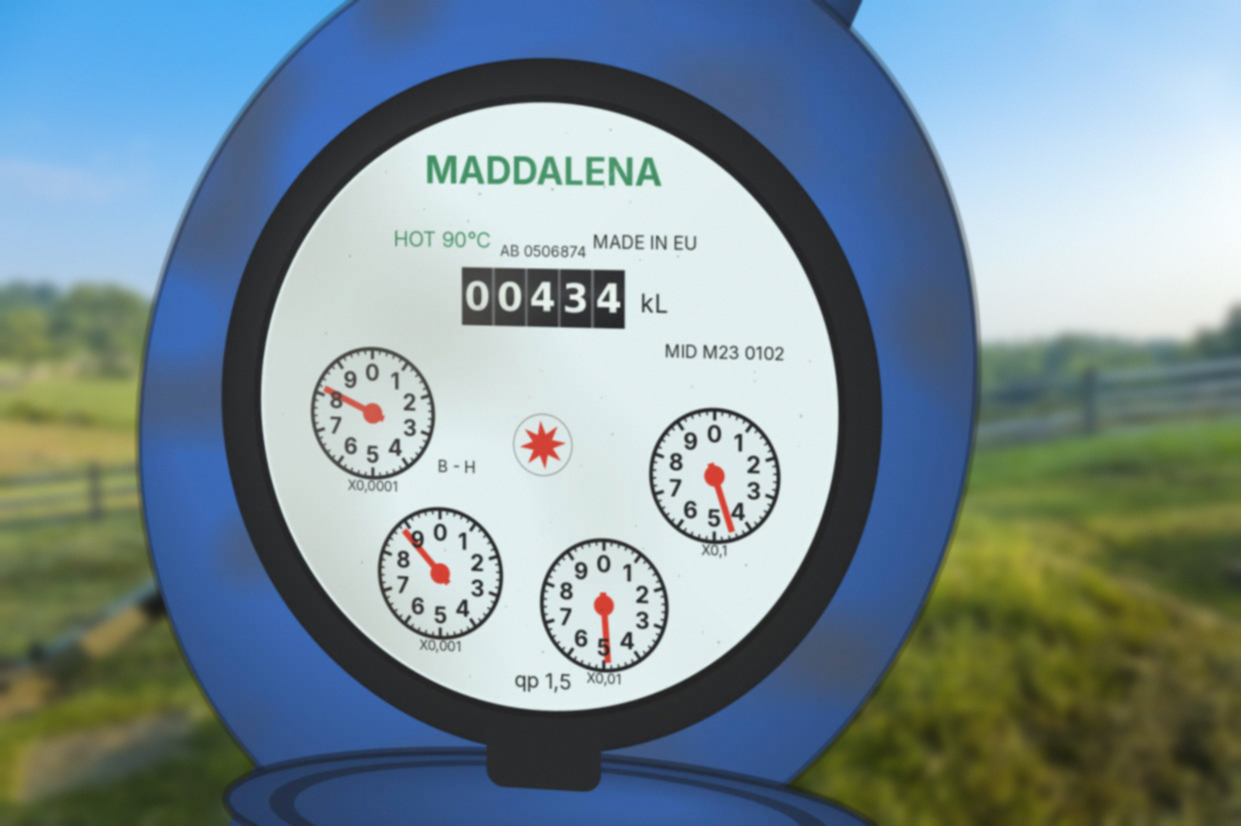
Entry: 434.4488kL
